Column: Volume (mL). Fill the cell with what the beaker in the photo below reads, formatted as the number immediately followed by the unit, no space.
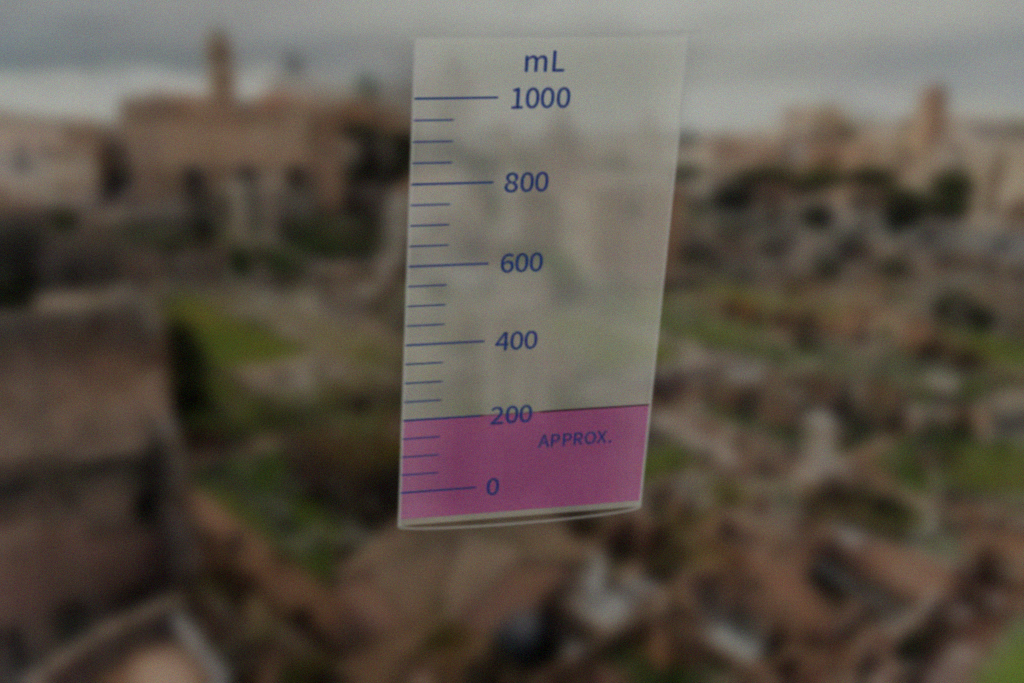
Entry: 200mL
